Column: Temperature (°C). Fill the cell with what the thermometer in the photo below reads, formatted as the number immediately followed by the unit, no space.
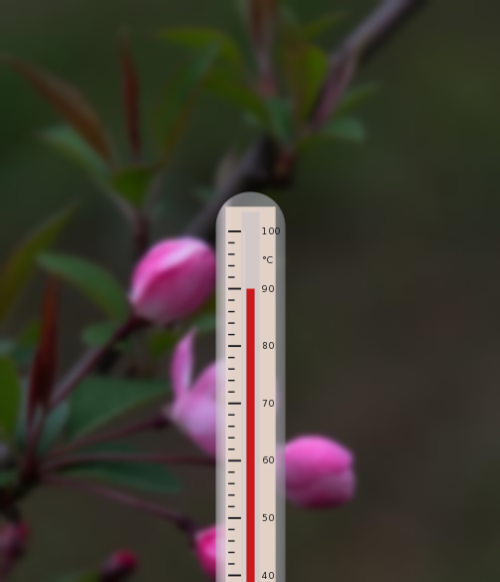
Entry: 90°C
